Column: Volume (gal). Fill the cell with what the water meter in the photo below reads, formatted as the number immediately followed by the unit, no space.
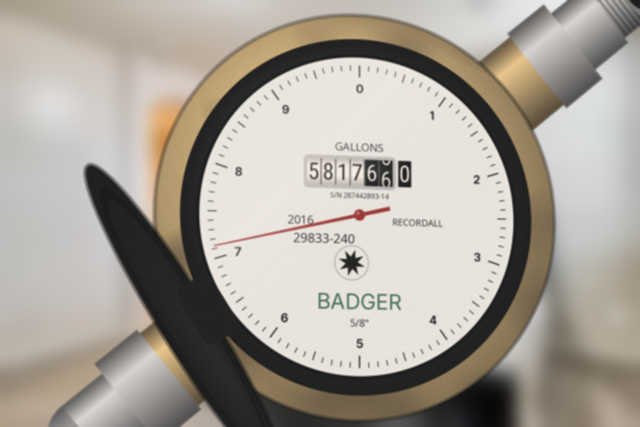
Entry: 5817657.1gal
